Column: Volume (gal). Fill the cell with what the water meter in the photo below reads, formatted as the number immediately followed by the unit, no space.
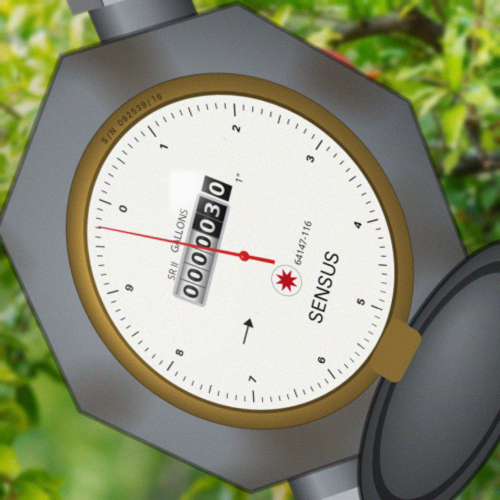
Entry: 29.7gal
